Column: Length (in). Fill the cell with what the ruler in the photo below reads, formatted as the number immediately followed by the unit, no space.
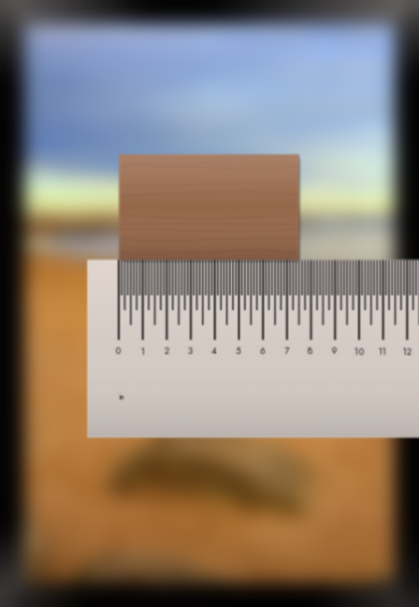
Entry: 7.5in
